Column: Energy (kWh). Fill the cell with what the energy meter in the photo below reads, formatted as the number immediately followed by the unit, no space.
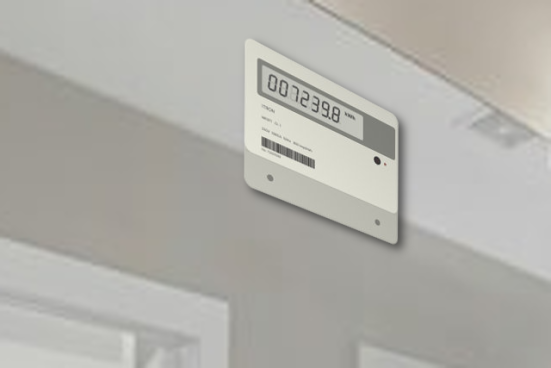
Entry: 7239.8kWh
